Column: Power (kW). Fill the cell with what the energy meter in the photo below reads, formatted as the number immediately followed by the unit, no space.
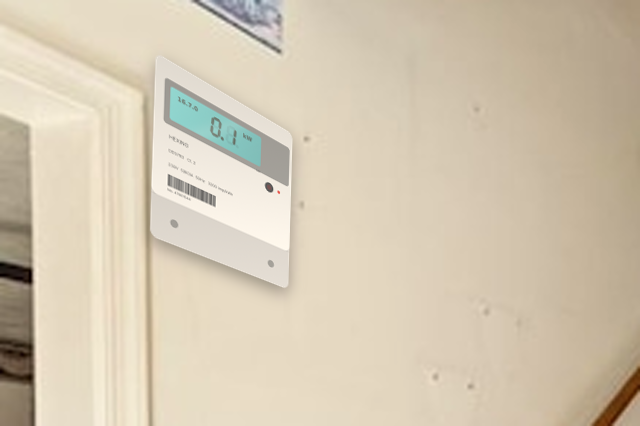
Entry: 0.1kW
